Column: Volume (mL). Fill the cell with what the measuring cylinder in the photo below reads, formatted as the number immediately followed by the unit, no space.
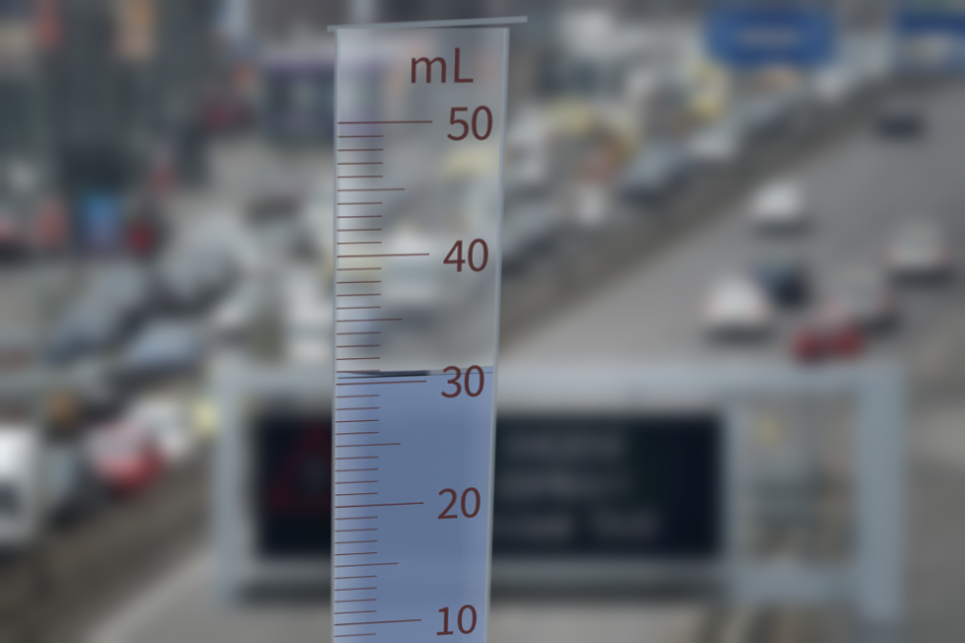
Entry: 30.5mL
